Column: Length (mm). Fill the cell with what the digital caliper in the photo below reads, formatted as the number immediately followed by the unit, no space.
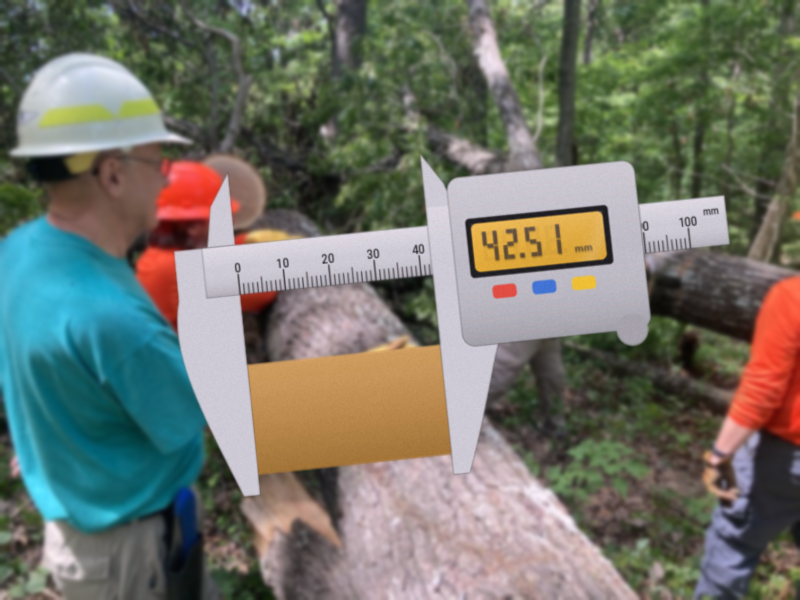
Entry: 42.51mm
